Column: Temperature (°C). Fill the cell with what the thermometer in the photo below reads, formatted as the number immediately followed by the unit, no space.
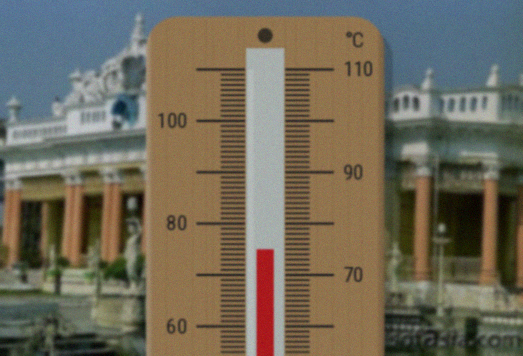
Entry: 75°C
